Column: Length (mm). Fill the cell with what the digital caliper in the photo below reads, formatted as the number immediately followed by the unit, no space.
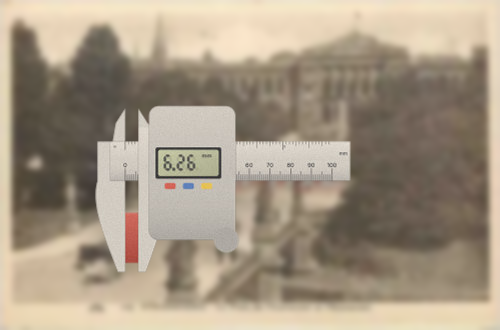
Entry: 6.26mm
